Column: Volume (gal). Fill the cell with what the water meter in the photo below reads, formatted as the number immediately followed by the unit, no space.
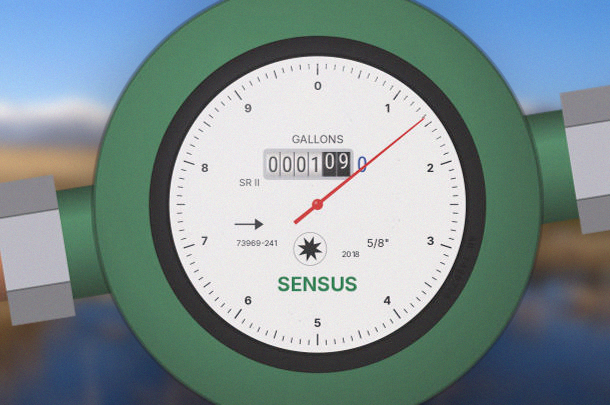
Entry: 1091.4gal
